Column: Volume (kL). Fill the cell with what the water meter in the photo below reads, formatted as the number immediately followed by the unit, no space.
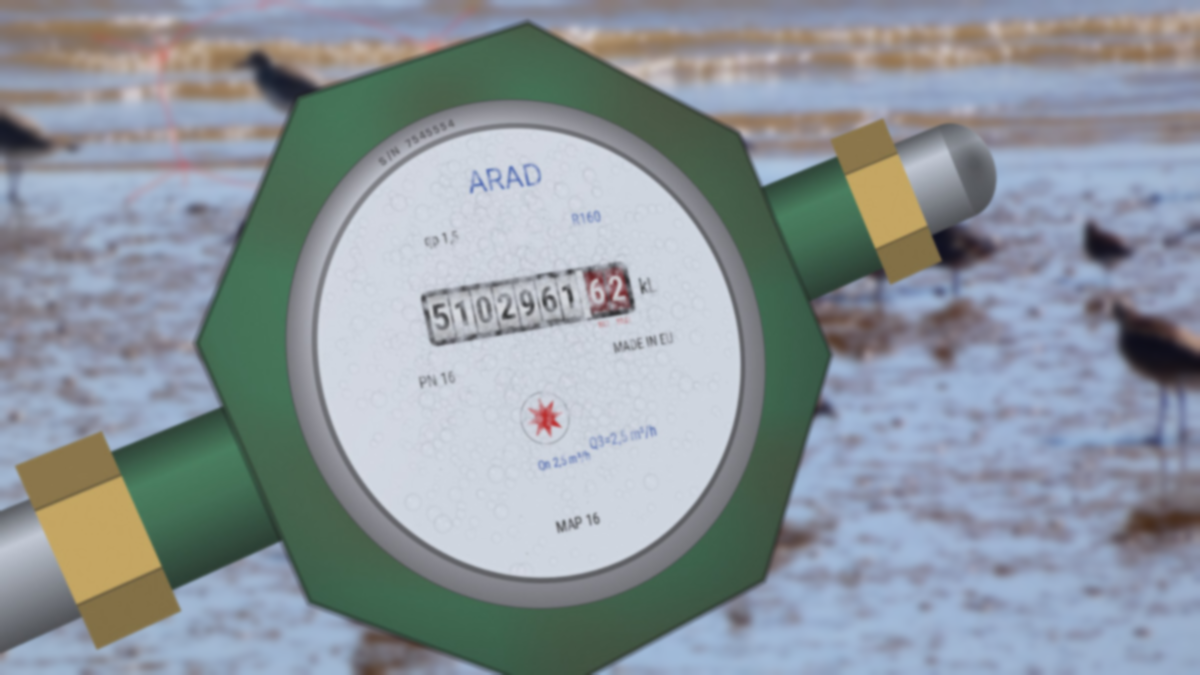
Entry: 5102961.62kL
